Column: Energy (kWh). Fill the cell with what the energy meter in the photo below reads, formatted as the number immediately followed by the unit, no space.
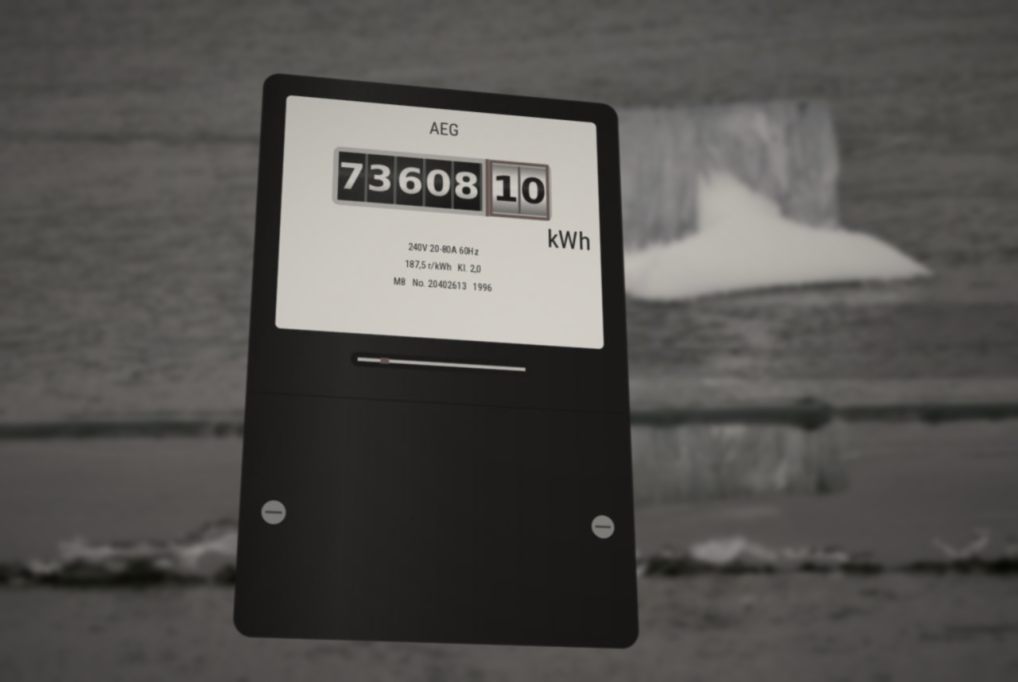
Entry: 73608.10kWh
